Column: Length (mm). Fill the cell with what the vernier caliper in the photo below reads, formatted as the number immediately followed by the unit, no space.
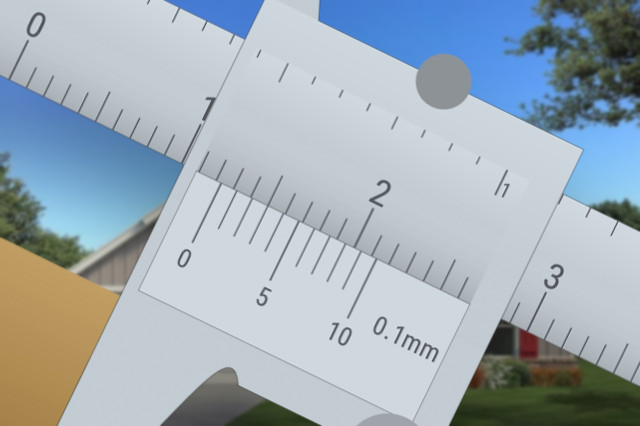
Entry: 12.3mm
